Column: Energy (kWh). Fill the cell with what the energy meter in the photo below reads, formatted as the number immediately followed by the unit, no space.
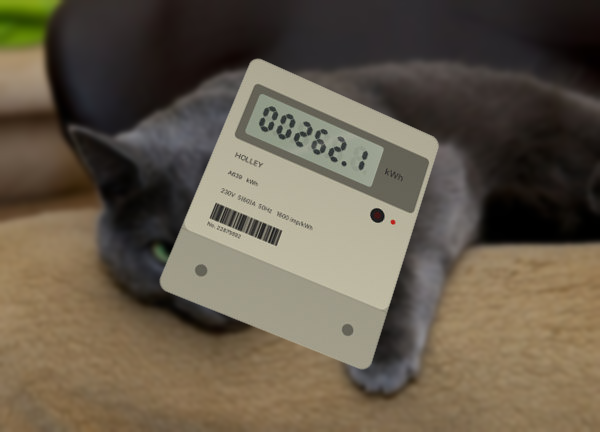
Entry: 262.1kWh
